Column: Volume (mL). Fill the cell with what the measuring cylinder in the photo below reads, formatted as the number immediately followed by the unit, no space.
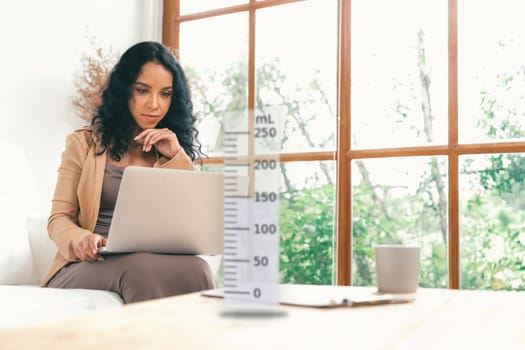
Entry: 150mL
